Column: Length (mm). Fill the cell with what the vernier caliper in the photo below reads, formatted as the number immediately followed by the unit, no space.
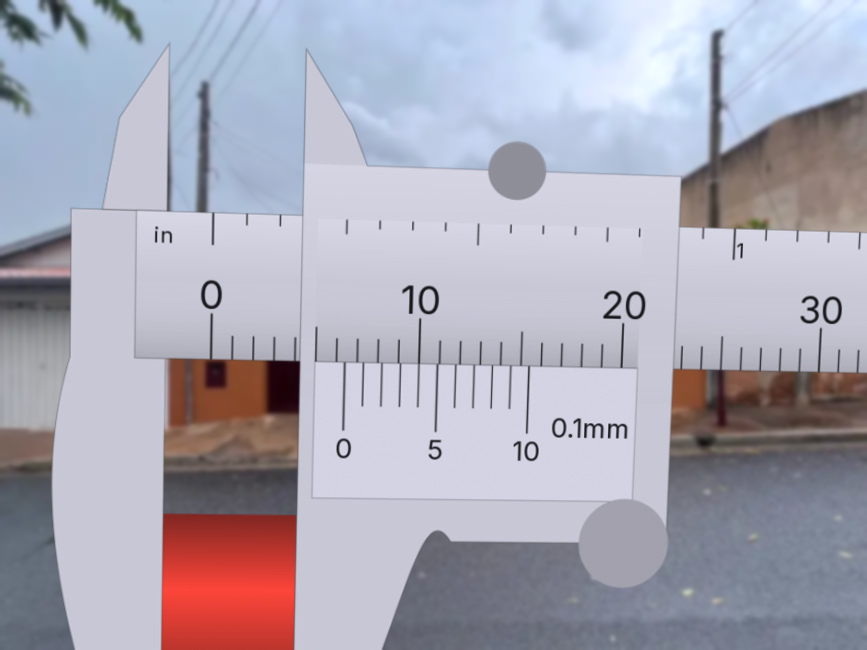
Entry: 6.4mm
